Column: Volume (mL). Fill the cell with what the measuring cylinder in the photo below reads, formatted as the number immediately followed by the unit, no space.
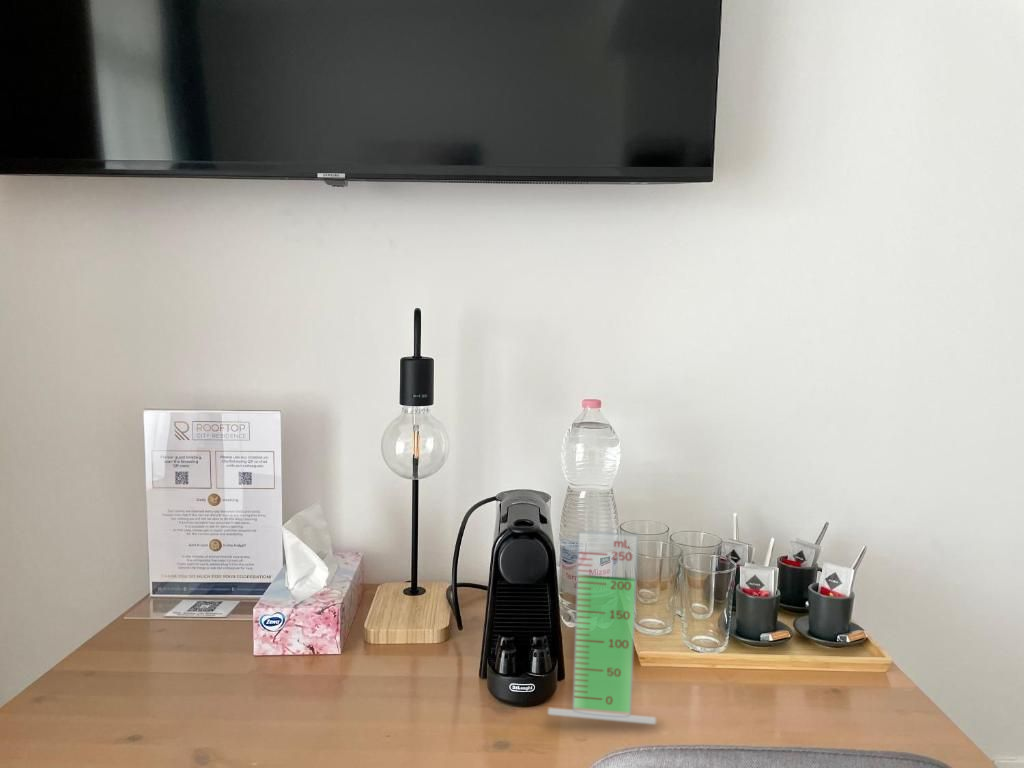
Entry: 210mL
